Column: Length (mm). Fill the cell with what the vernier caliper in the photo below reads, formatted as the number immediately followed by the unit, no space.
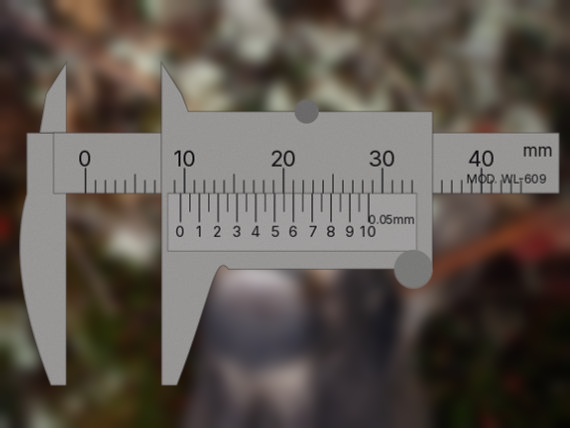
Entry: 9.6mm
